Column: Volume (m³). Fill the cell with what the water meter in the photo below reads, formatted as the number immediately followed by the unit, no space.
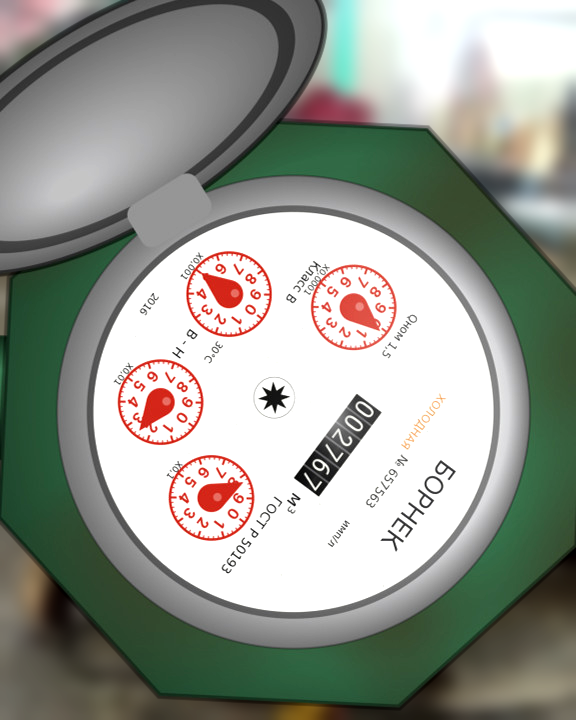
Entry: 2767.8250m³
